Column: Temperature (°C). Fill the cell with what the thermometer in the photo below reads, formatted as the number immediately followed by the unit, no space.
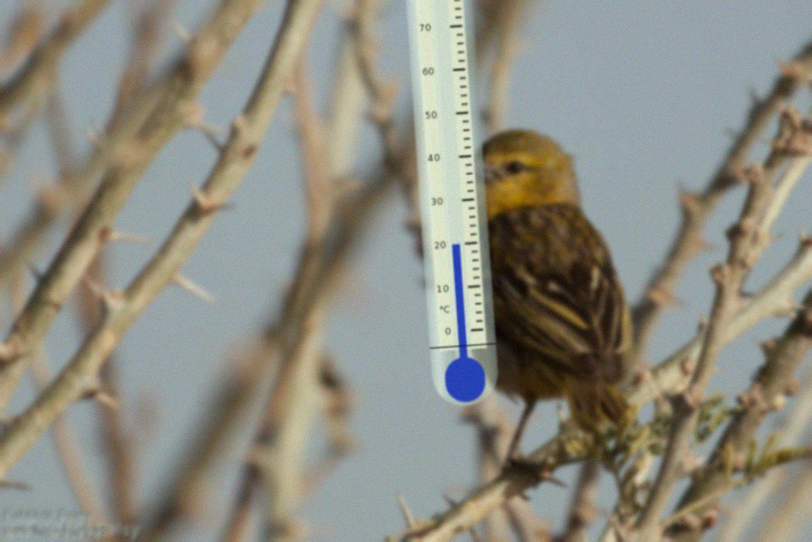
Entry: 20°C
